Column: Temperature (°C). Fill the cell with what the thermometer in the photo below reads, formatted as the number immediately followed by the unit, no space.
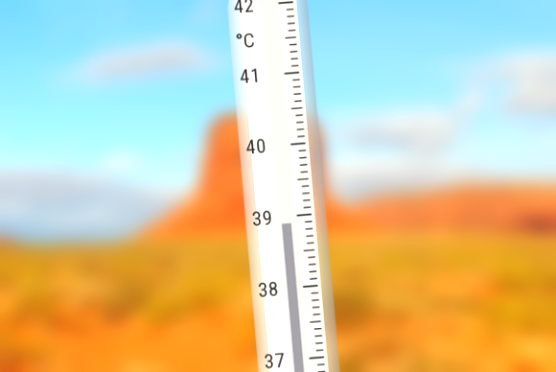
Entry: 38.9°C
